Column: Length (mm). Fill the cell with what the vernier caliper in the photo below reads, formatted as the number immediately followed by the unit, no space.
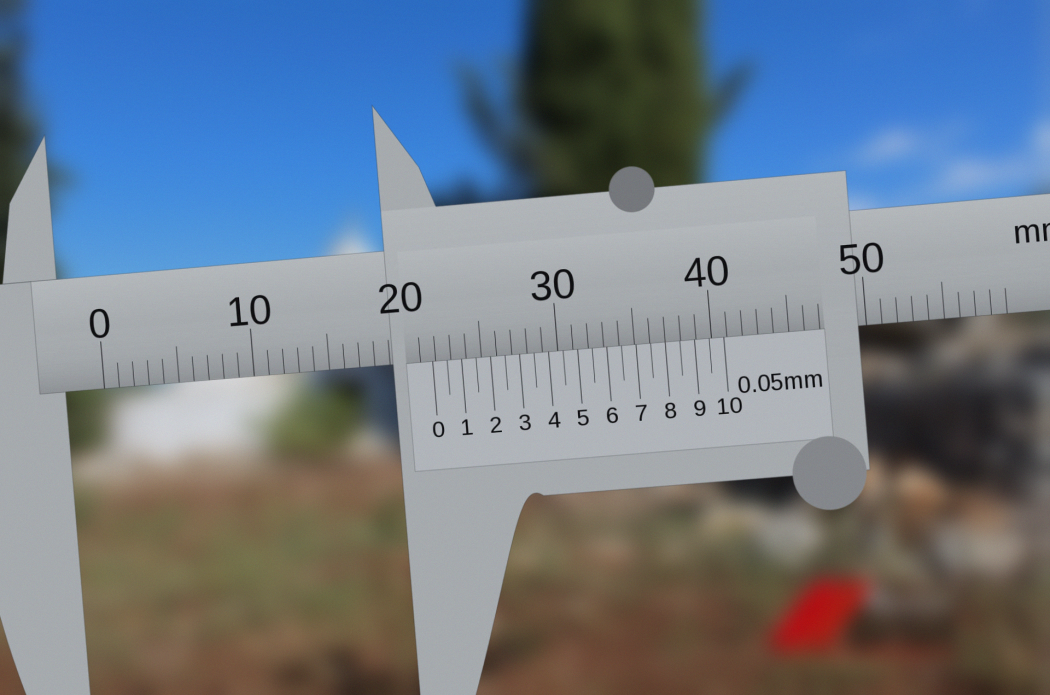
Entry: 21.8mm
